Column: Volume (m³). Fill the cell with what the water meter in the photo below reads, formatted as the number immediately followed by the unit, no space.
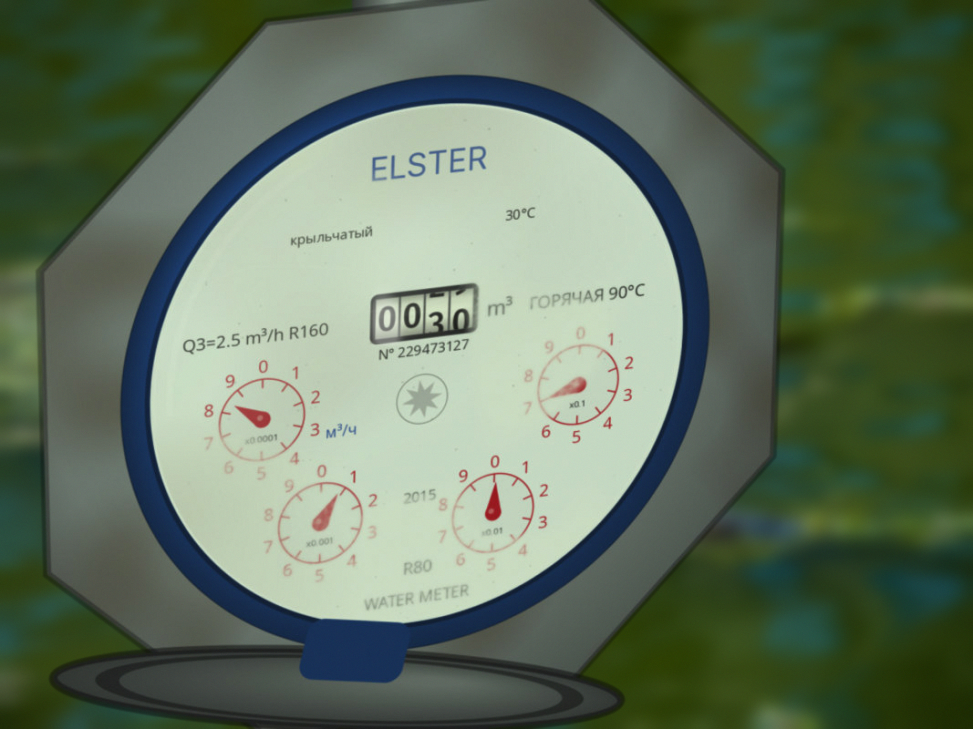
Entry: 29.7008m³
